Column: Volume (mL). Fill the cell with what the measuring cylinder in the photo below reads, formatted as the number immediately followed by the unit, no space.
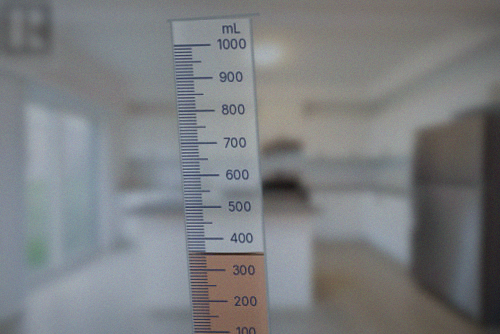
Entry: 350mL
